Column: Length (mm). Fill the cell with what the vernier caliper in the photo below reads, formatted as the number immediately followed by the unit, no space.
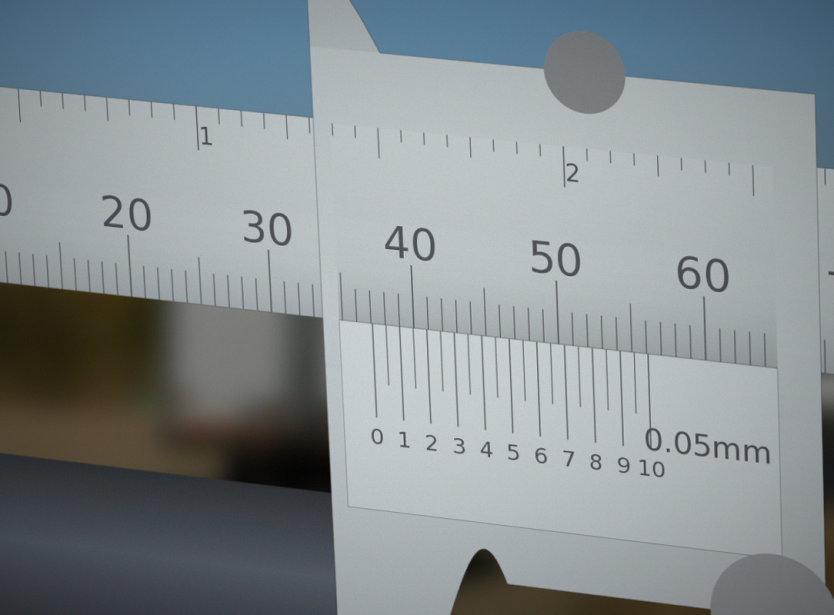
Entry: 37.1mm
